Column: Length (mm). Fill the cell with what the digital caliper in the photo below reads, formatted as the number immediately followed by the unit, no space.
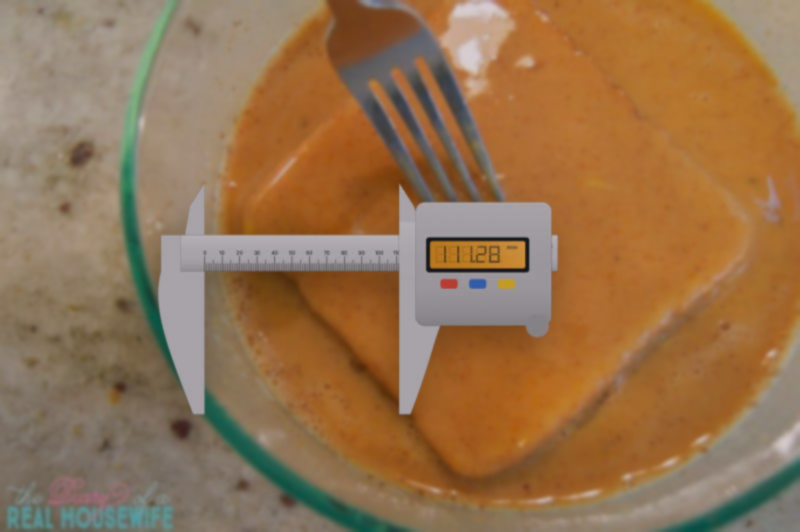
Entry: 111.28mm
